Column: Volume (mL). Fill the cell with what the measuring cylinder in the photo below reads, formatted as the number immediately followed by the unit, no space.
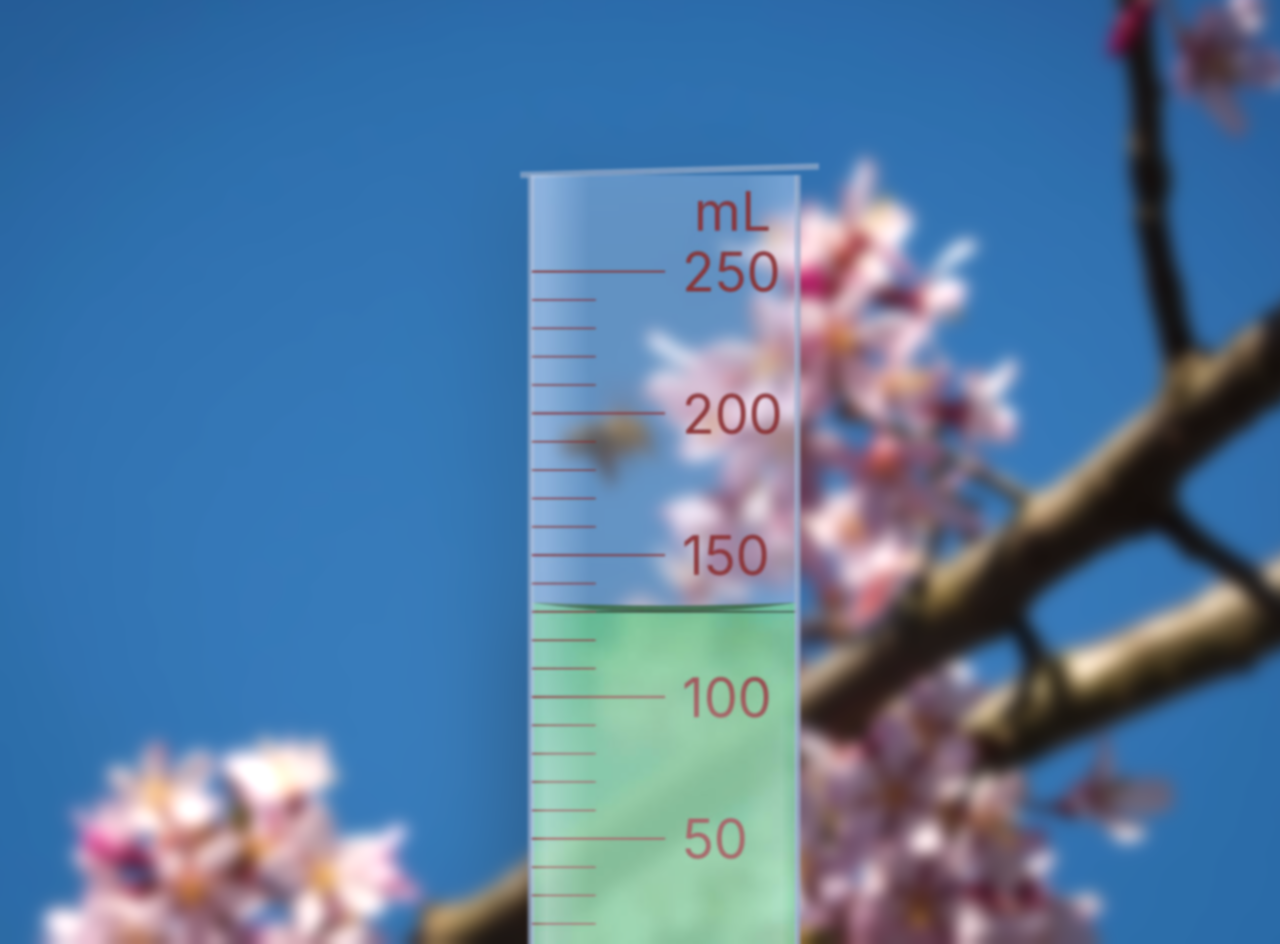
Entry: 130mL
